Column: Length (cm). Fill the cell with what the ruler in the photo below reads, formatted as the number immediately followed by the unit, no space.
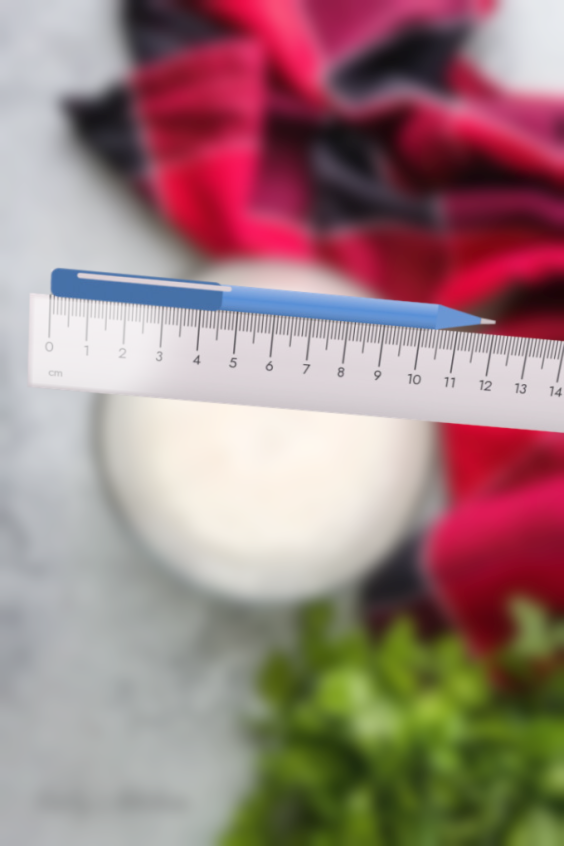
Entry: 12cm
